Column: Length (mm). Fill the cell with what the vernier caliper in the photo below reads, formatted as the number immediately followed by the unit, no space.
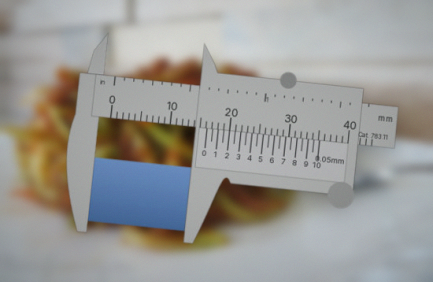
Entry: 16.2mm
